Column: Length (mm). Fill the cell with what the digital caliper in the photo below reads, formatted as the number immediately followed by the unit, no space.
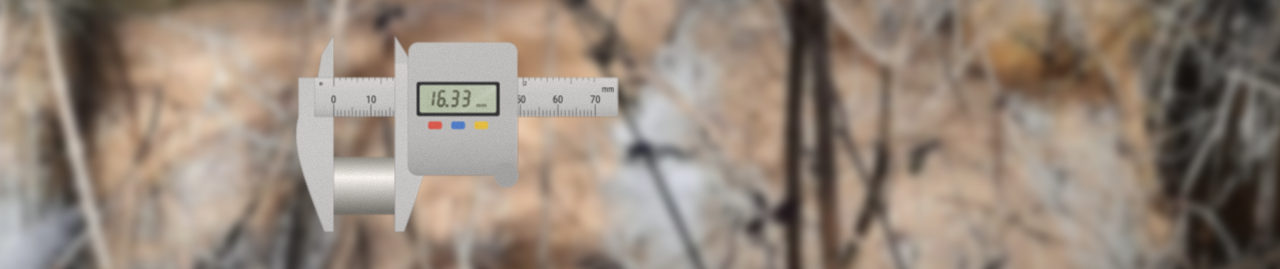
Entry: 16.33mm
